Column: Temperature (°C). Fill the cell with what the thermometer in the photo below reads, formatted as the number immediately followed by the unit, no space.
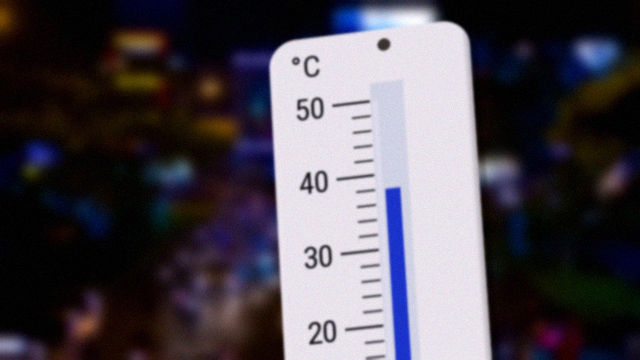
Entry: 38°C
